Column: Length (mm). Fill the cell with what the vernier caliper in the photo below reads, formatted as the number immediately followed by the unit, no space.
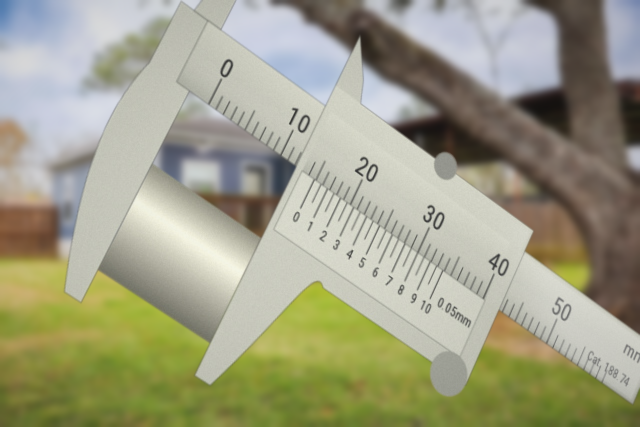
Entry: 14.8mm
